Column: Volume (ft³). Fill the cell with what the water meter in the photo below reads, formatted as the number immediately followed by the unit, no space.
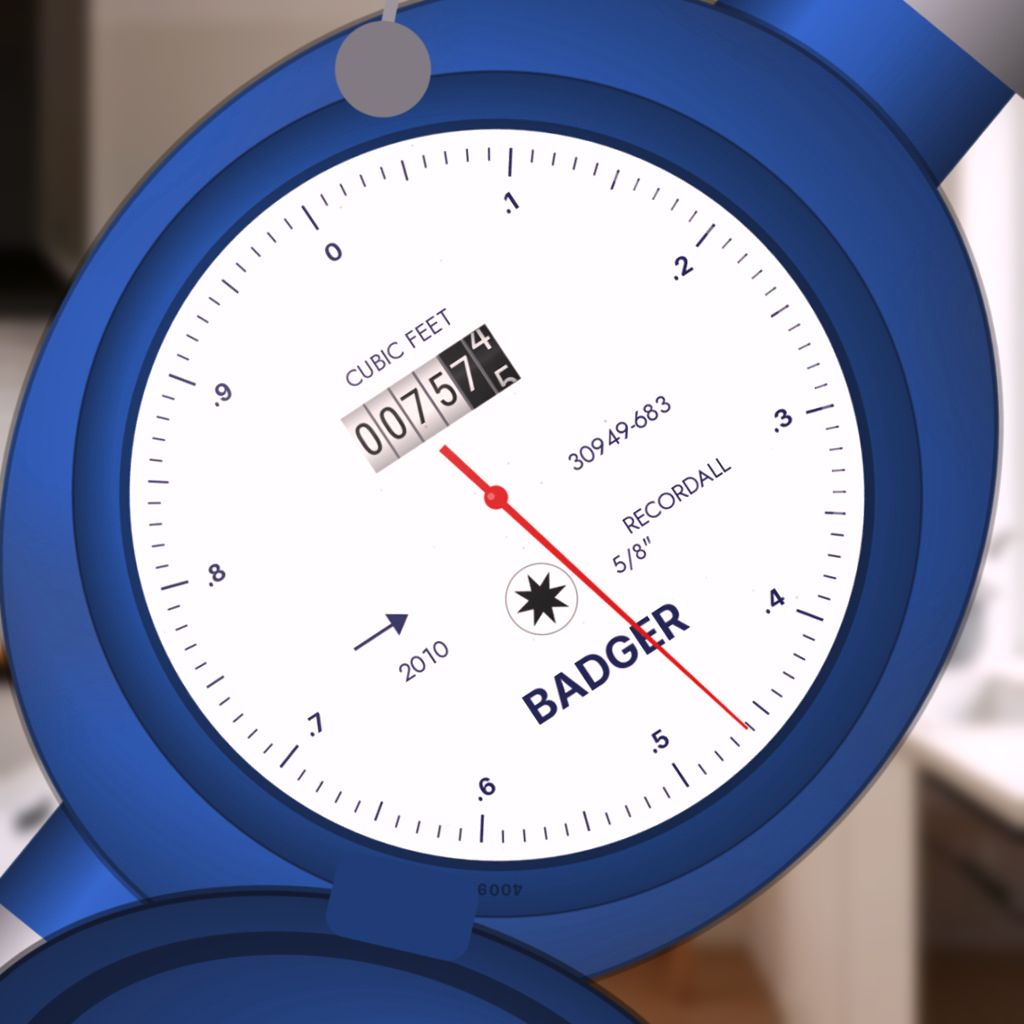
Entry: 7574.46ft³
